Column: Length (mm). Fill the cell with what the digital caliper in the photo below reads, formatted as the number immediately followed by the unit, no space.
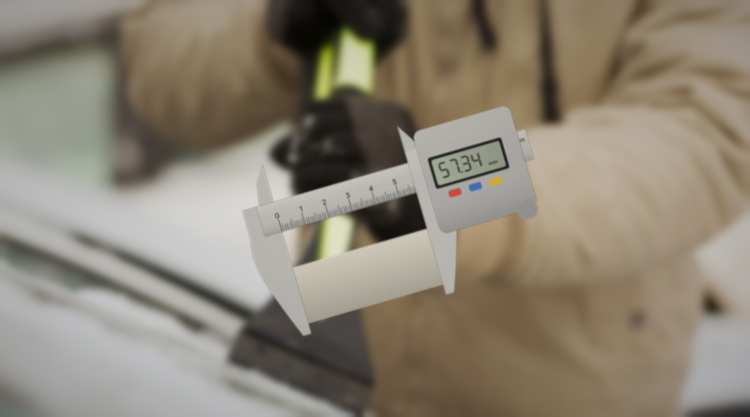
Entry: 57.34mm
